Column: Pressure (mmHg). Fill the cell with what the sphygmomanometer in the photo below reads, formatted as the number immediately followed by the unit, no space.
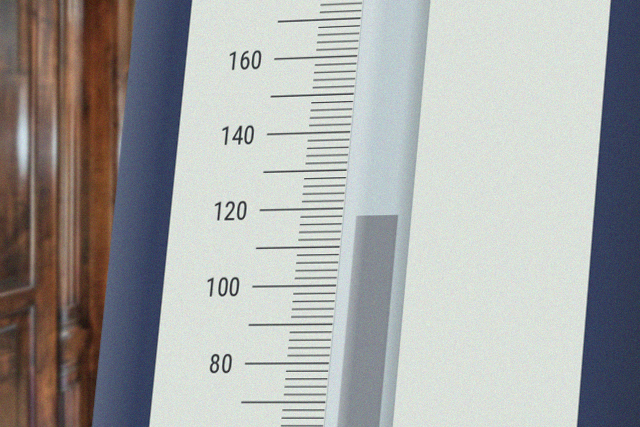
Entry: 118mmHg
